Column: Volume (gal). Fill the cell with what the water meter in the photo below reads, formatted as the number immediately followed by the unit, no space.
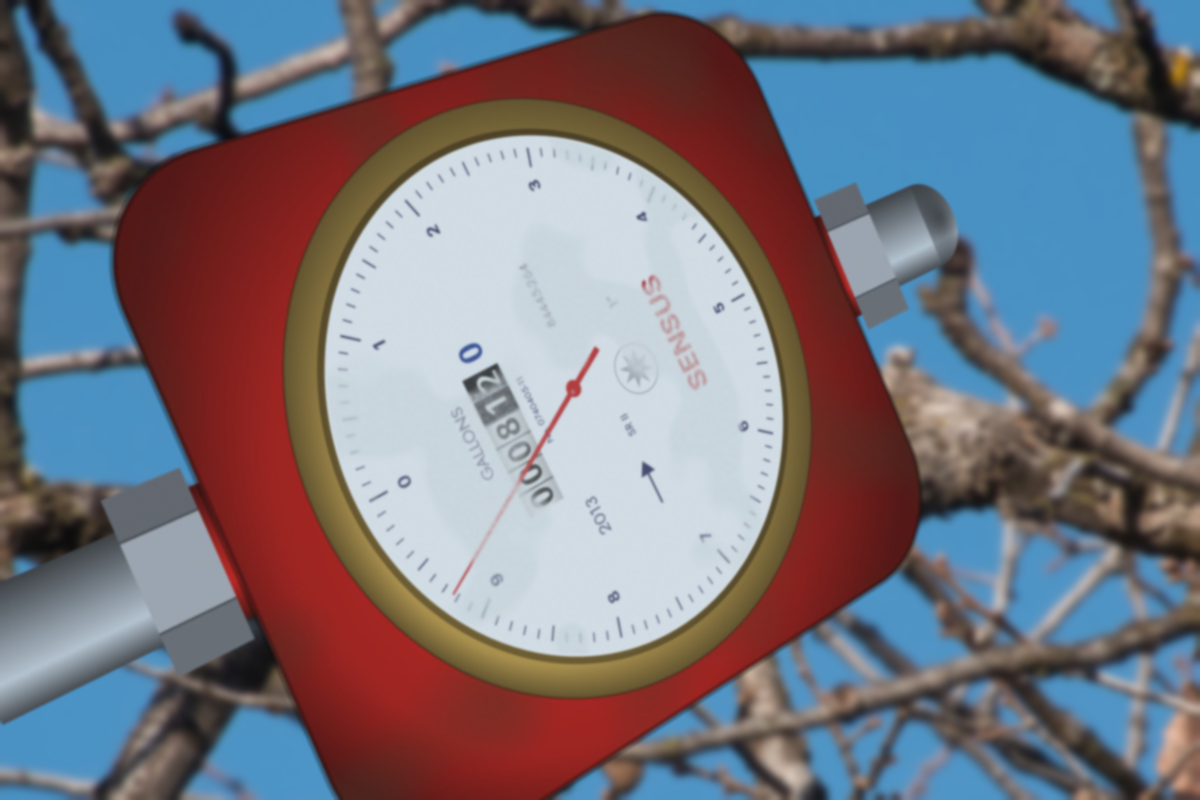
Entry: 8119.2gal
